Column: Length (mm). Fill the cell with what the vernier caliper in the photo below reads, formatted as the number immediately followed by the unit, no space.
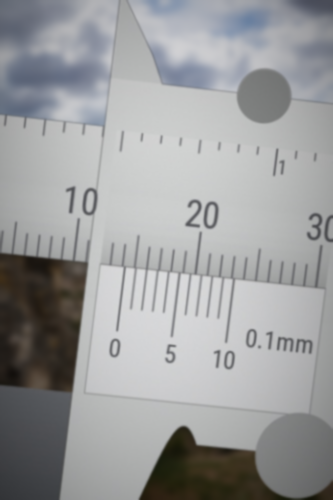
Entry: 14.2mm
